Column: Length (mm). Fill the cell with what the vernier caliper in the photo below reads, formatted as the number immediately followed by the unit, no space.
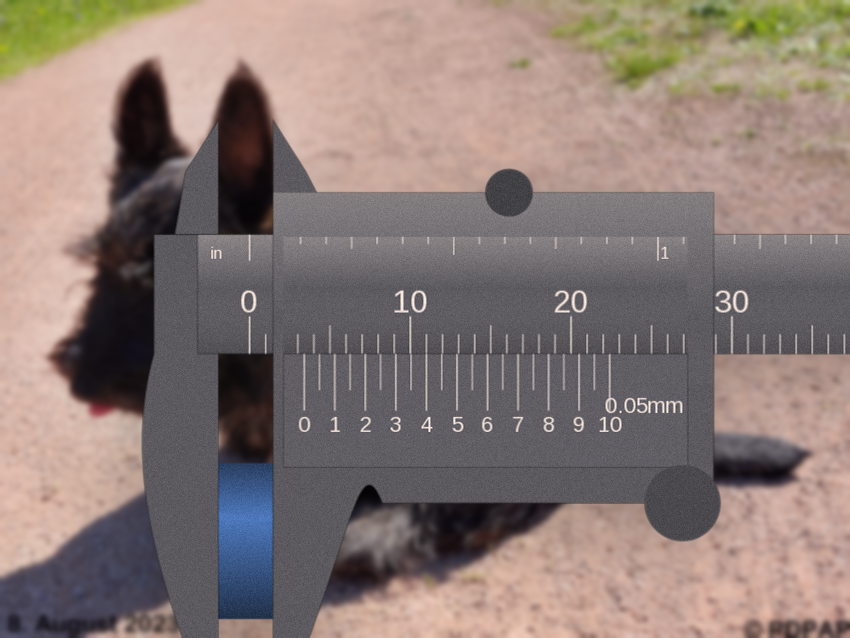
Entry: 3.4mm
